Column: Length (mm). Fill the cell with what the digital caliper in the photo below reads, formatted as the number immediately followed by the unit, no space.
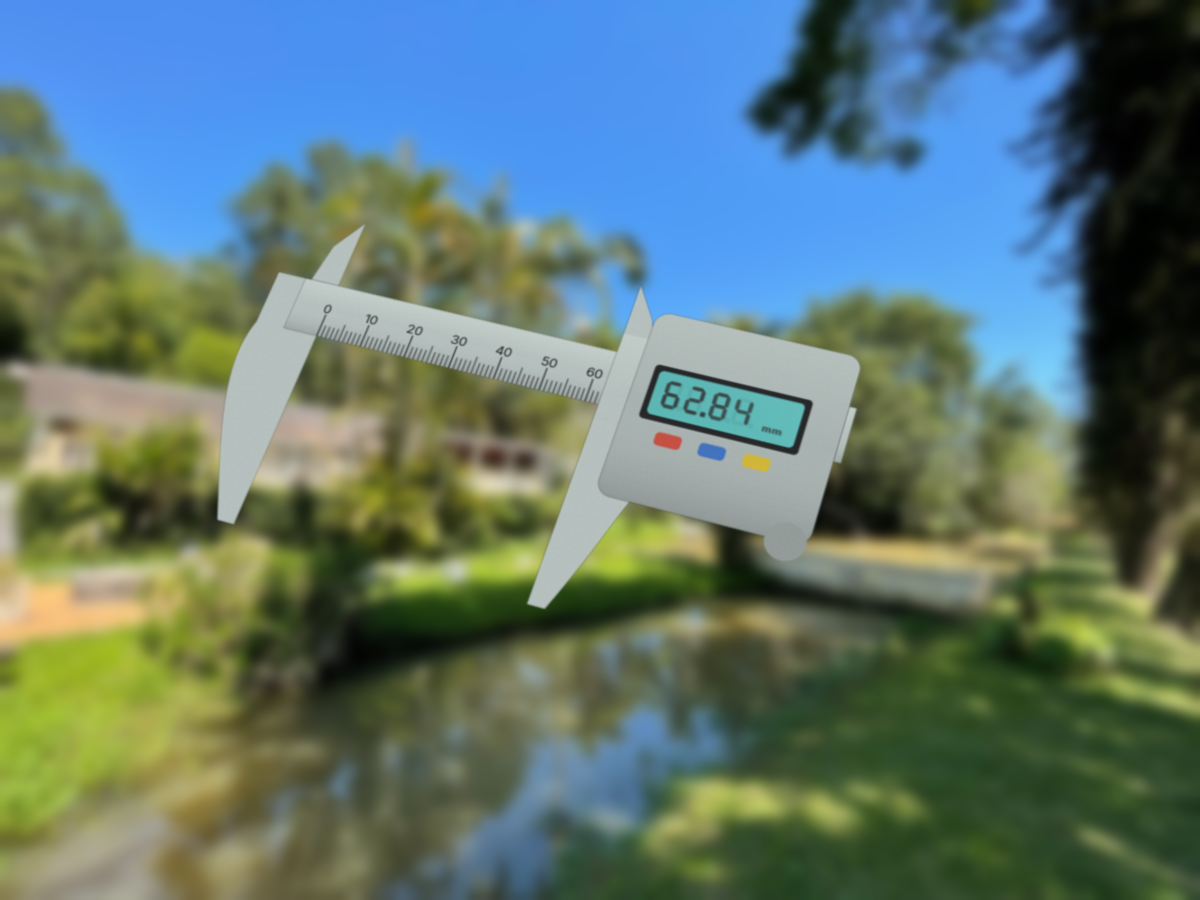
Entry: 62.84mm
